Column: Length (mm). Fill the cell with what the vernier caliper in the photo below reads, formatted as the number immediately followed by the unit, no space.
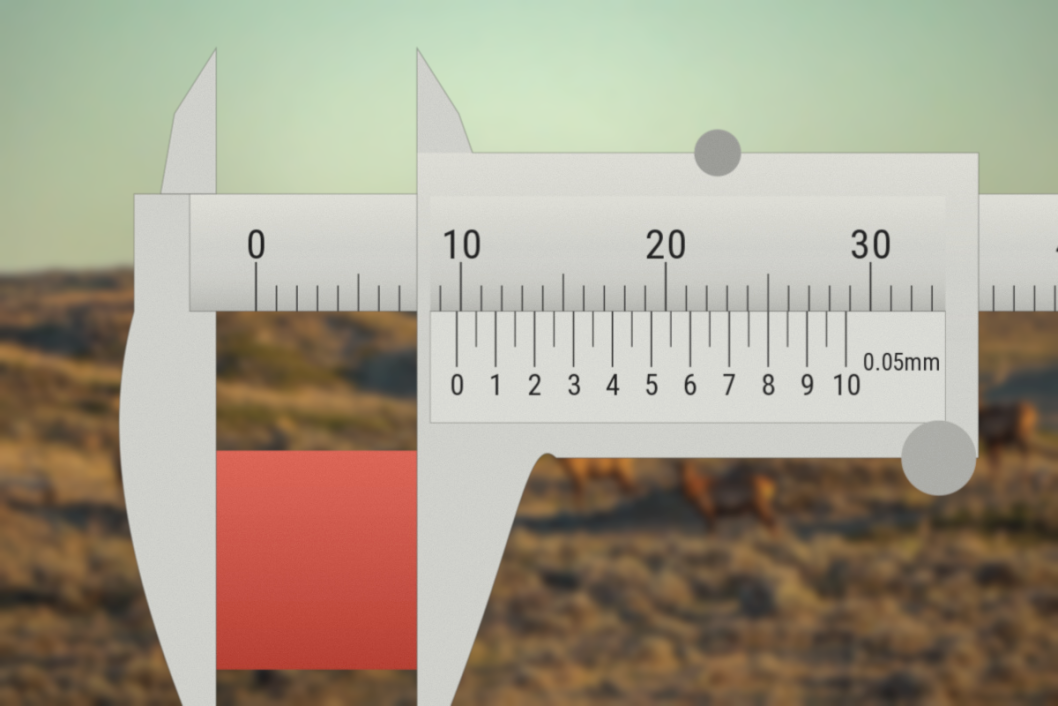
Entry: 9.8mm
